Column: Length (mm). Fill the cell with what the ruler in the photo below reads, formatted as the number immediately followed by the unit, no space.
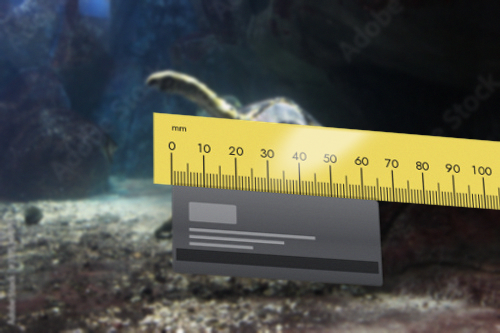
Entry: 65mm
